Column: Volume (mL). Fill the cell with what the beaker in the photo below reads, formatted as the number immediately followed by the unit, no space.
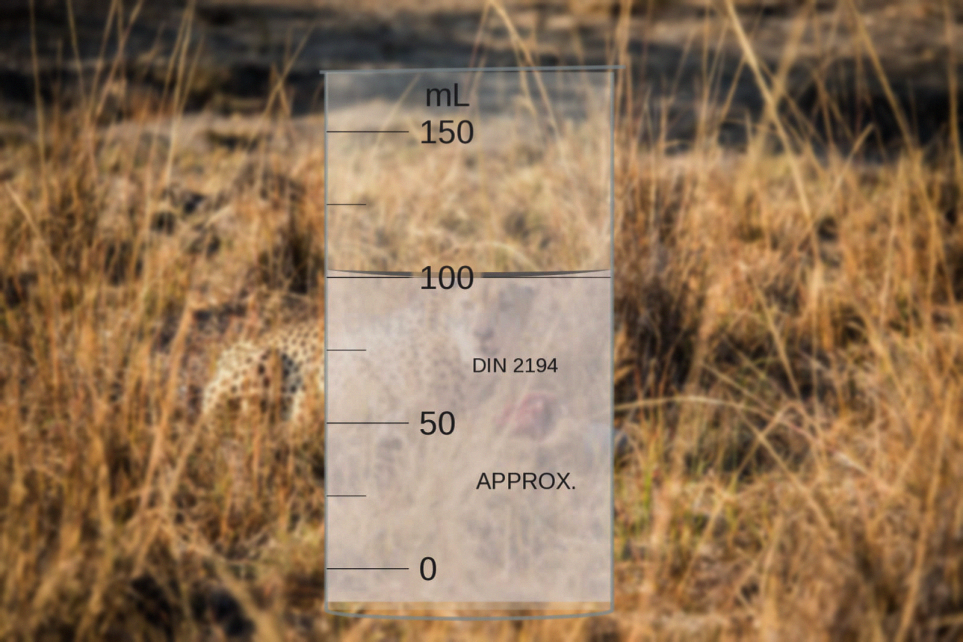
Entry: 100mL
